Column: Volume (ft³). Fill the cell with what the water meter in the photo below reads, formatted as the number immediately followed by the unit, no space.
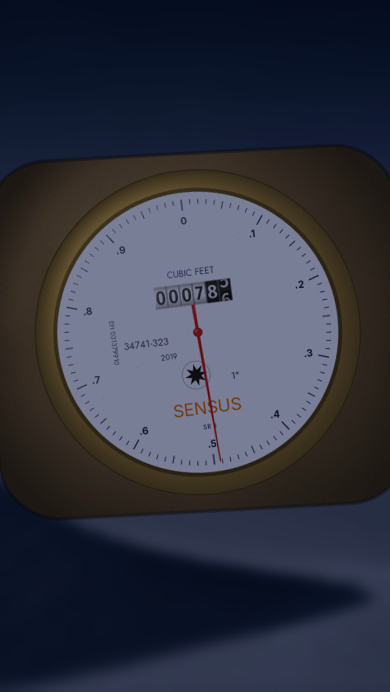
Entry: 785.49ft³
